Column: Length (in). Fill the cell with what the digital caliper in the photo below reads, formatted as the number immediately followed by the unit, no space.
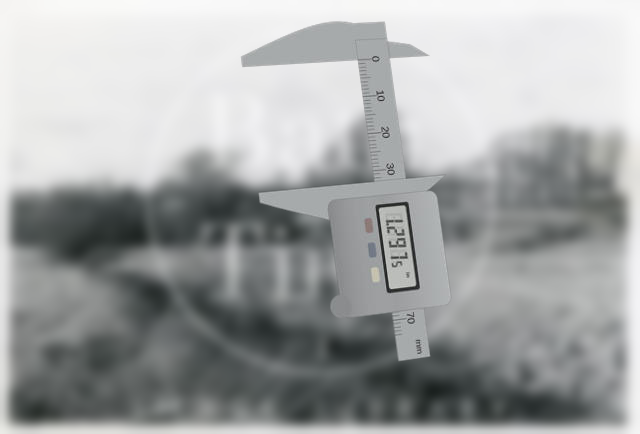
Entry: 1.2975in
